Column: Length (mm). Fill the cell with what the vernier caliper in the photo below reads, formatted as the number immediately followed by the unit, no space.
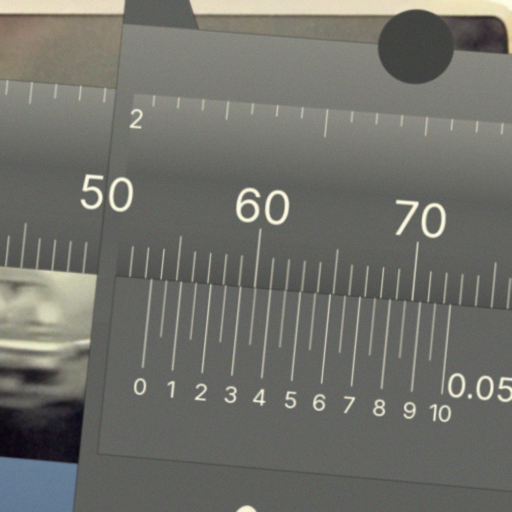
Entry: 53.4mm
